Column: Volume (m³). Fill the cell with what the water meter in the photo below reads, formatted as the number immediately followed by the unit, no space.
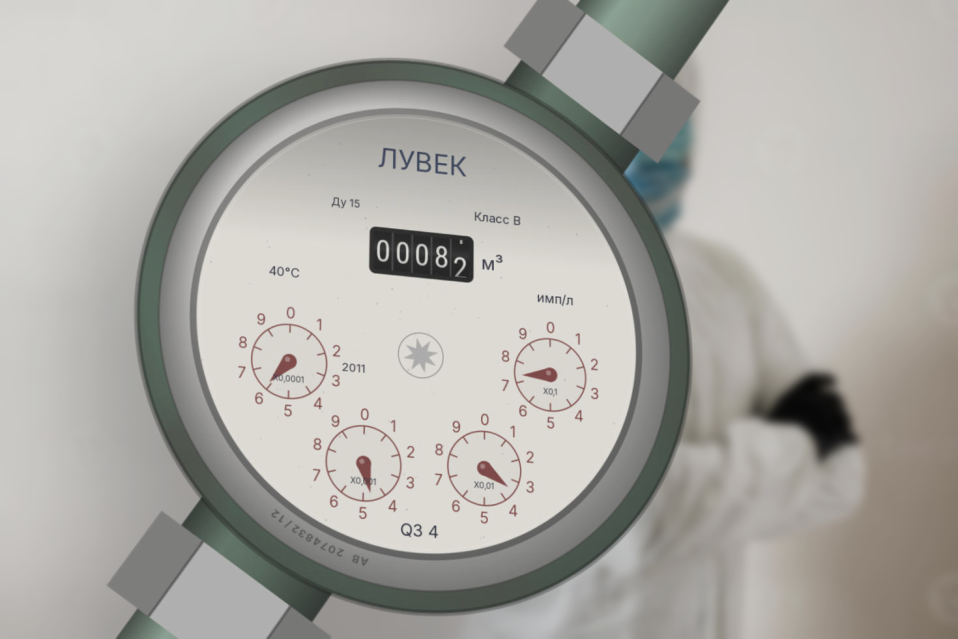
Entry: 81.7346m³
